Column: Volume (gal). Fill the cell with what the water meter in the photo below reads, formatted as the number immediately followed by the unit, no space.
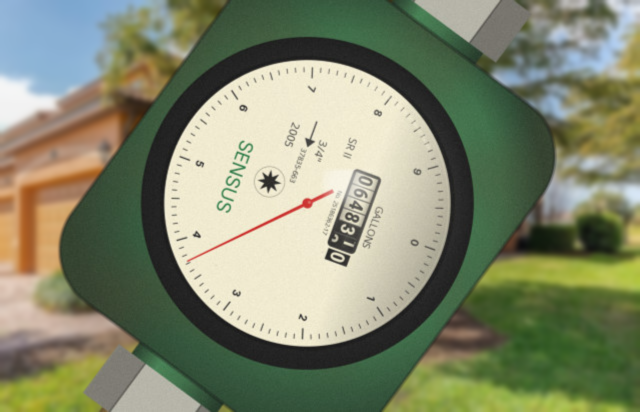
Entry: 648313.7gal
